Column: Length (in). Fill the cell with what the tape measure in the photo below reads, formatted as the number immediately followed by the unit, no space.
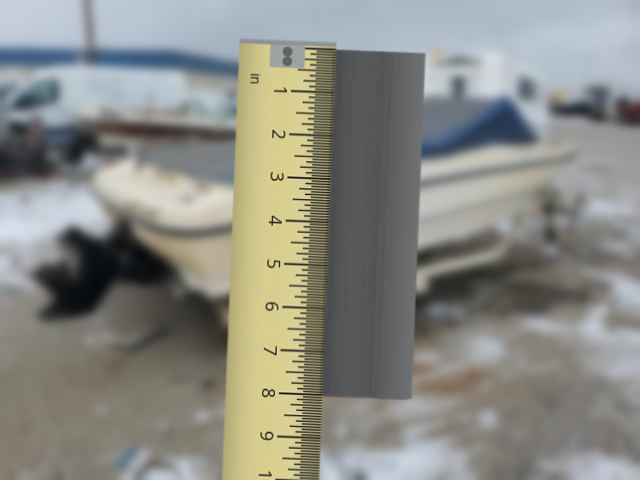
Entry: 8in
